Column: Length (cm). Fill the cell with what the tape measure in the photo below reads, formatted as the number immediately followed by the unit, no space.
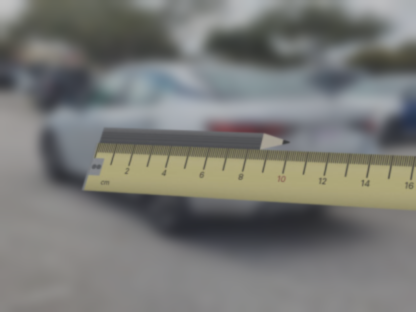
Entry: 10cm
